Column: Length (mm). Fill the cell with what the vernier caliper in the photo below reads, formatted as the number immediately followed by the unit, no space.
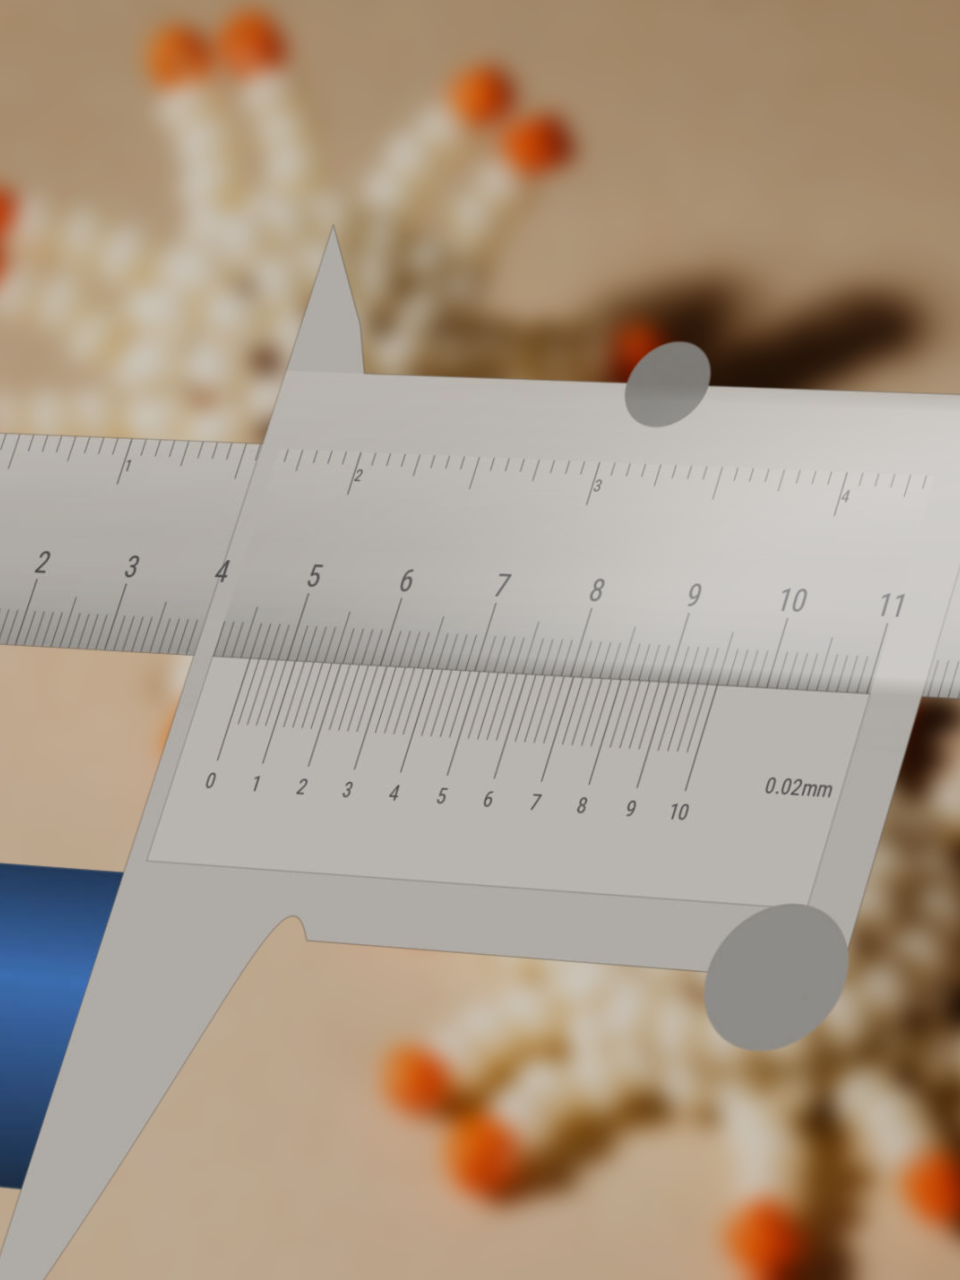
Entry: 46.0mm
